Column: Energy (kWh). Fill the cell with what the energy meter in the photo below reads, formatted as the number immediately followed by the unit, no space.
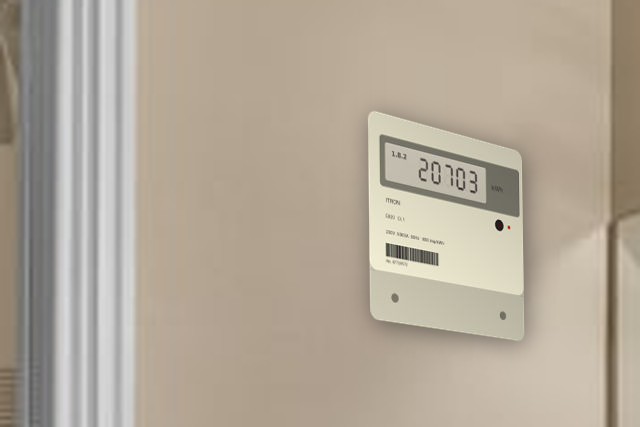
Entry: 20703kWh
